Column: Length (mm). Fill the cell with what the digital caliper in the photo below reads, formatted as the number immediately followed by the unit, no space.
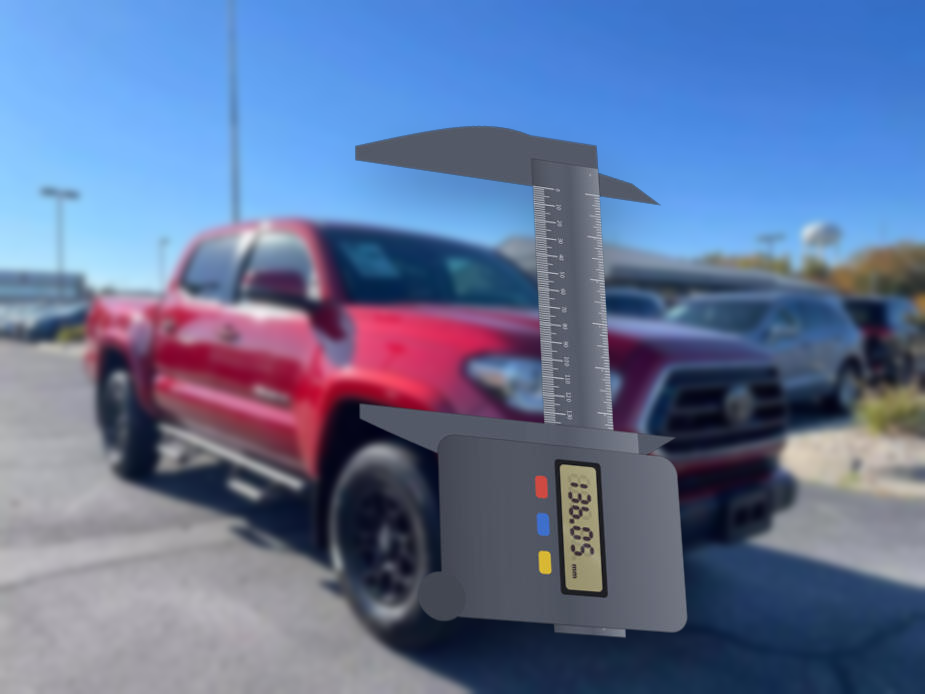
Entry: 136.05mm
